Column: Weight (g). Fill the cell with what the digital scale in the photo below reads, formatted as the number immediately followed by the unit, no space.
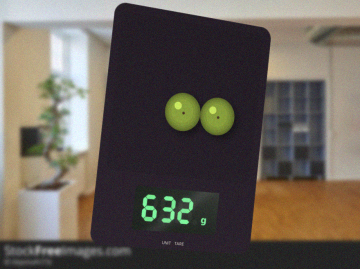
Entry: 632g
